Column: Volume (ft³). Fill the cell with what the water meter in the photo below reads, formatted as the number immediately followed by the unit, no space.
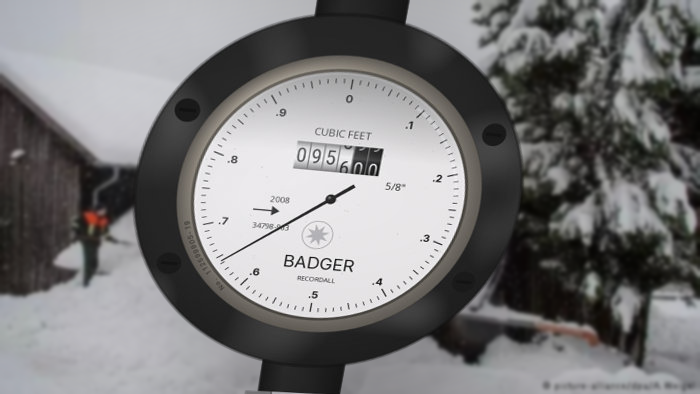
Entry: 95599.64ft³
